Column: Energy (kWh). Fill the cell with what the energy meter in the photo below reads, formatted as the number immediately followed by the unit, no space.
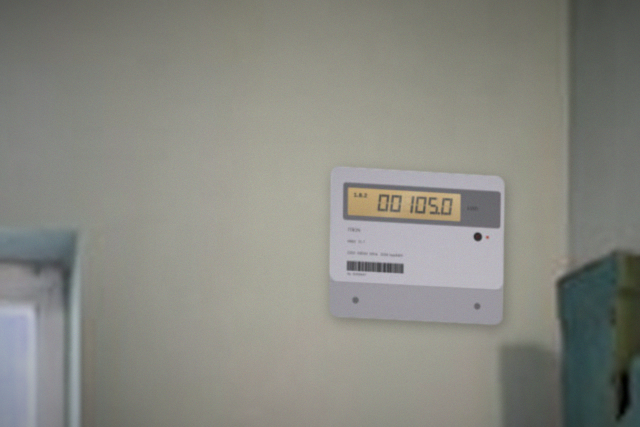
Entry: 105.0kWh
